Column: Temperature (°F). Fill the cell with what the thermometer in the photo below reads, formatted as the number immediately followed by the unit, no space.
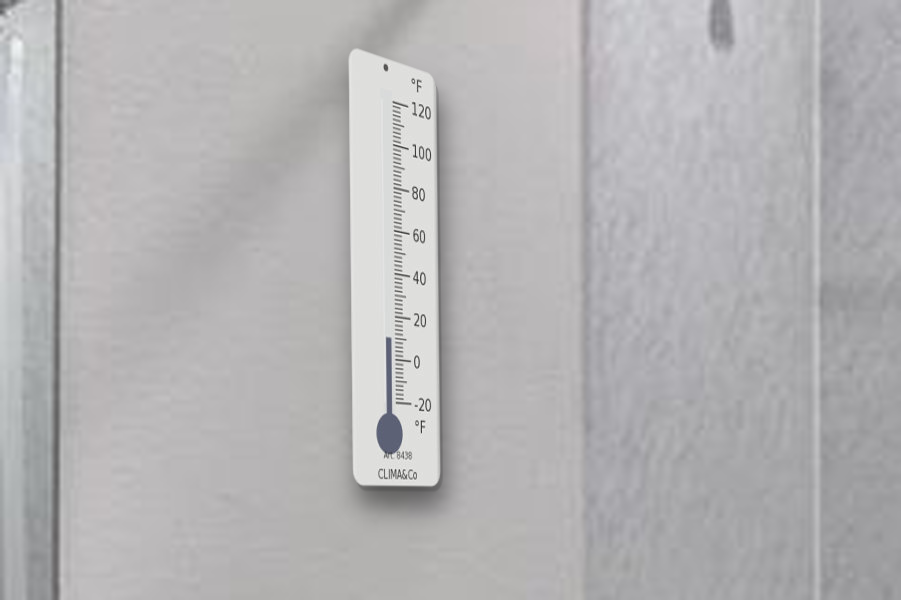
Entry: 10°F
